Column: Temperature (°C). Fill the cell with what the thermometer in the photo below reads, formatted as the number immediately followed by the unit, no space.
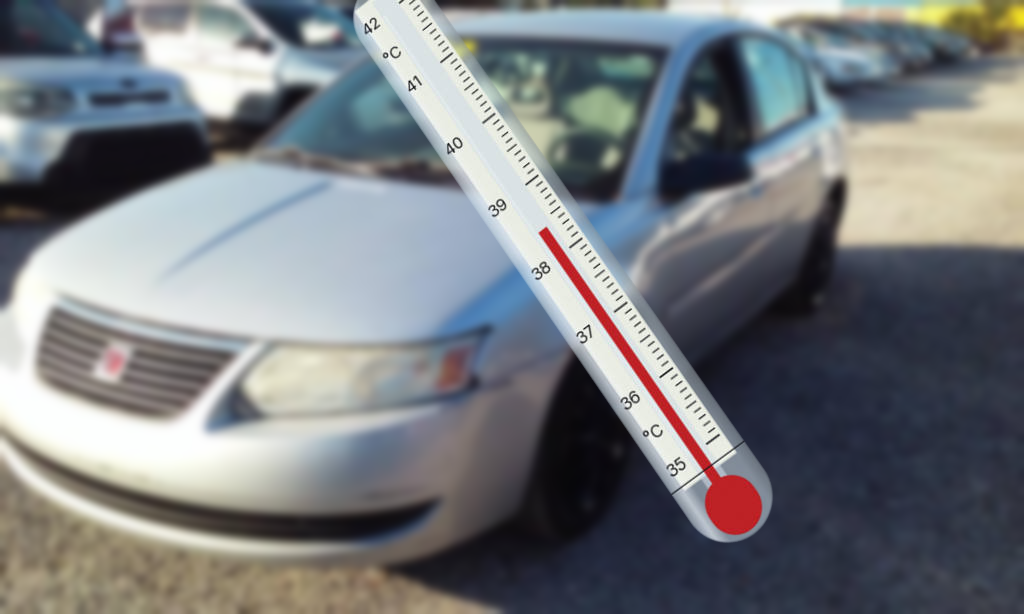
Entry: 38.4°C
